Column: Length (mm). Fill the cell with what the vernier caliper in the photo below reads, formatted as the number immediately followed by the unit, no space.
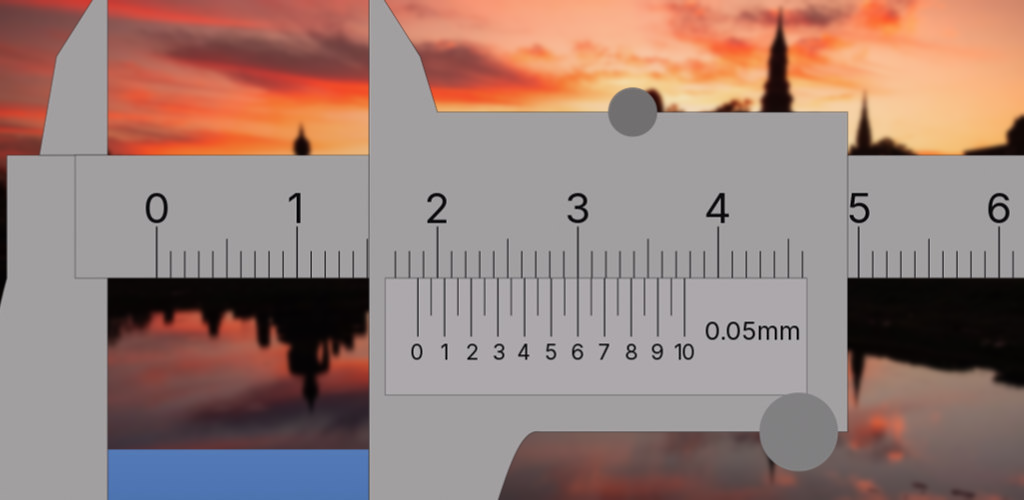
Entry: 18.6mm
